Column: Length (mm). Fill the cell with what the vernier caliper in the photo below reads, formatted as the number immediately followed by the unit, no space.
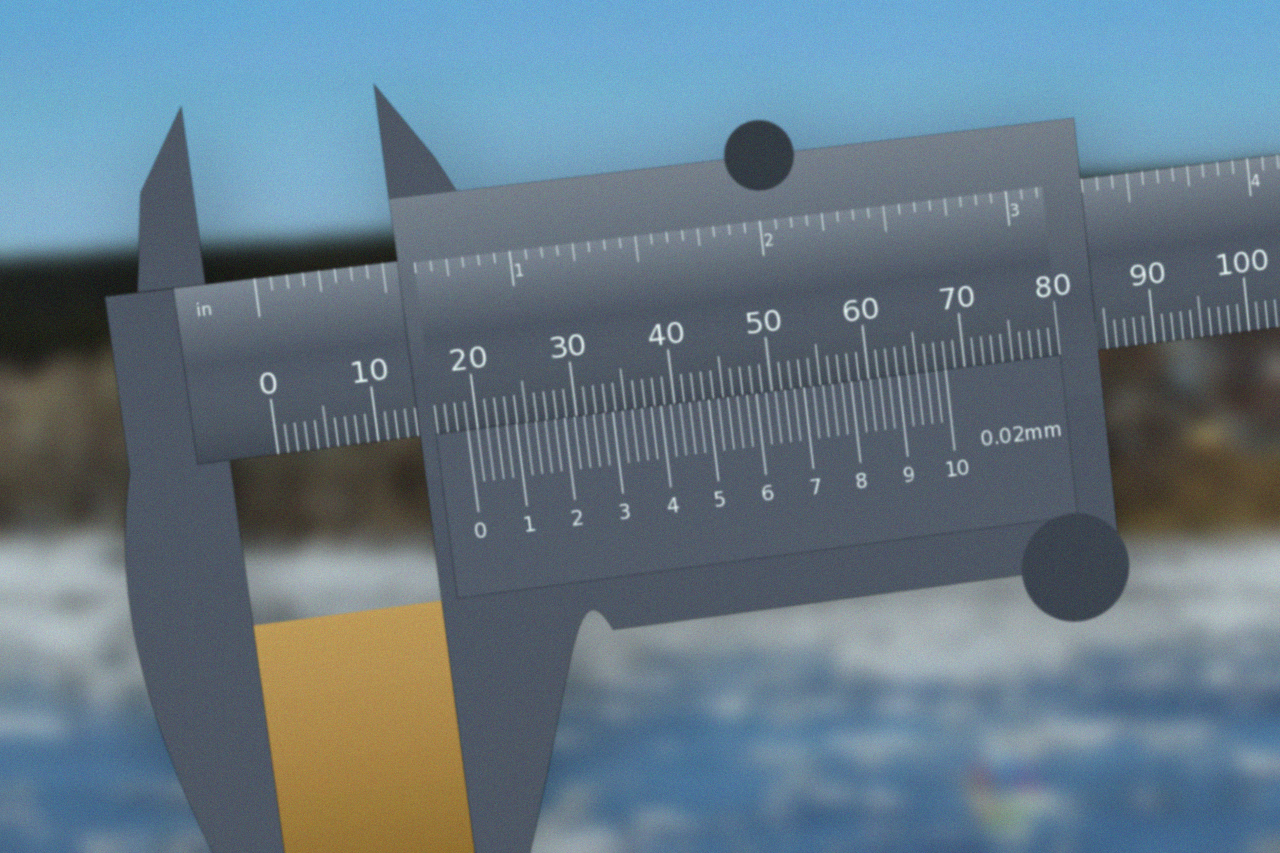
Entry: 19.0mm
